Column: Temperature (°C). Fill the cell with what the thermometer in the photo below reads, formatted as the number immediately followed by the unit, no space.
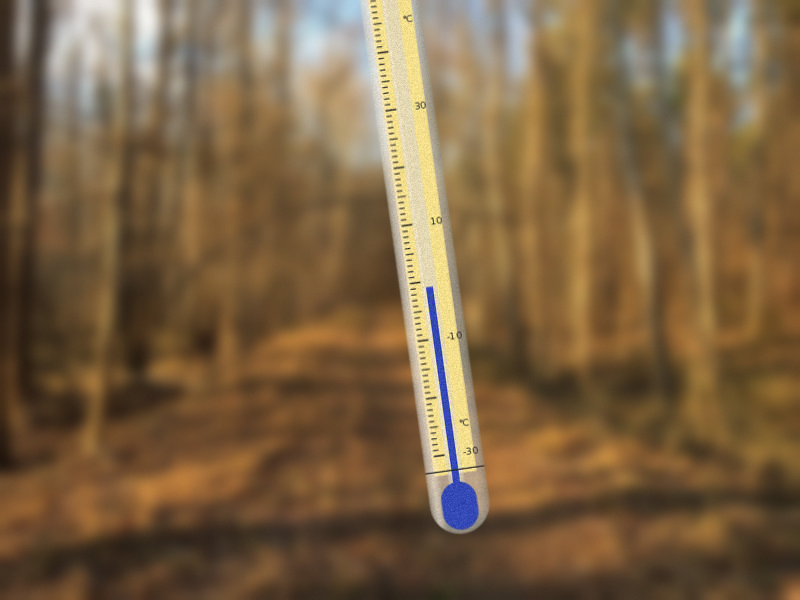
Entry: -1°C
